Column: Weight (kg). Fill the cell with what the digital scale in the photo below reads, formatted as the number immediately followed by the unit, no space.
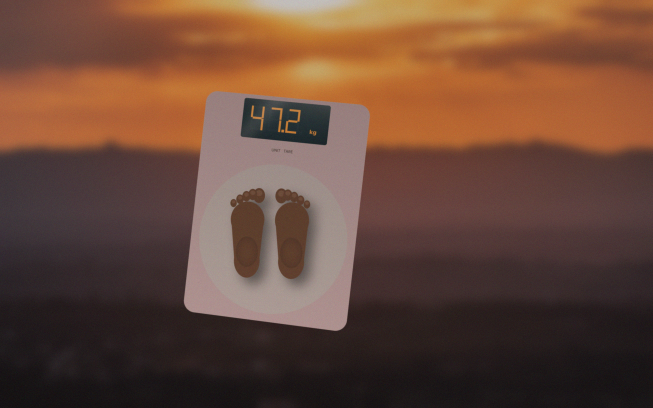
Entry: 47.2kg
